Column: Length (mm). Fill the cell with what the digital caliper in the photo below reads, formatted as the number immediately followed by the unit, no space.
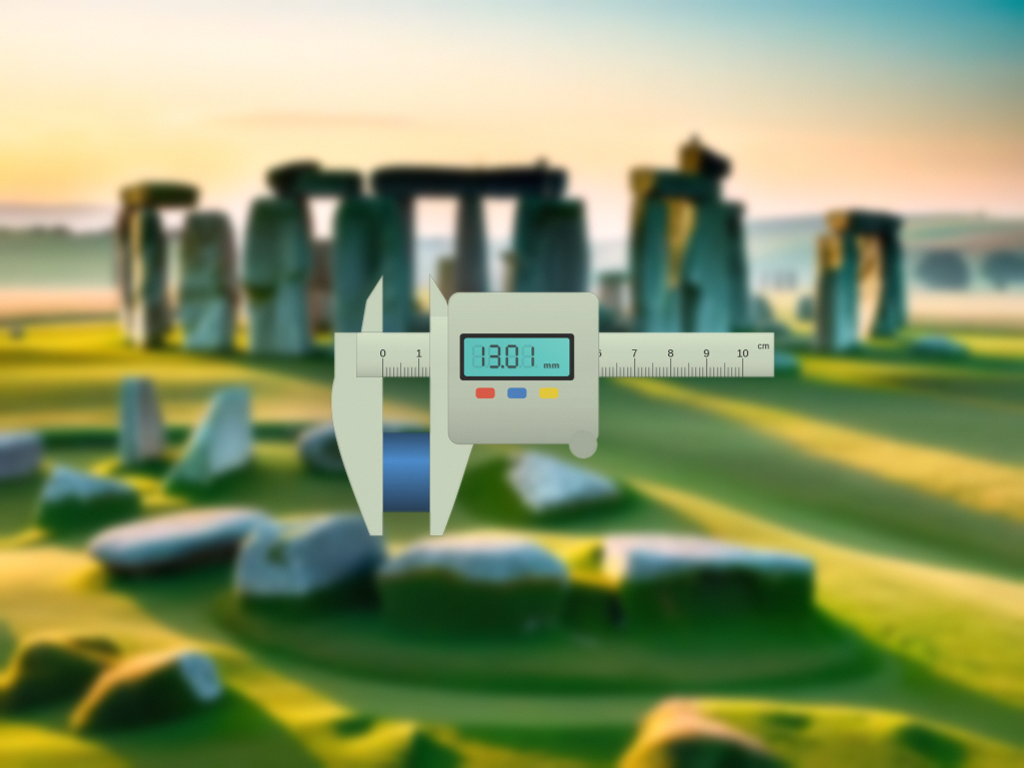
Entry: 13.01mm
